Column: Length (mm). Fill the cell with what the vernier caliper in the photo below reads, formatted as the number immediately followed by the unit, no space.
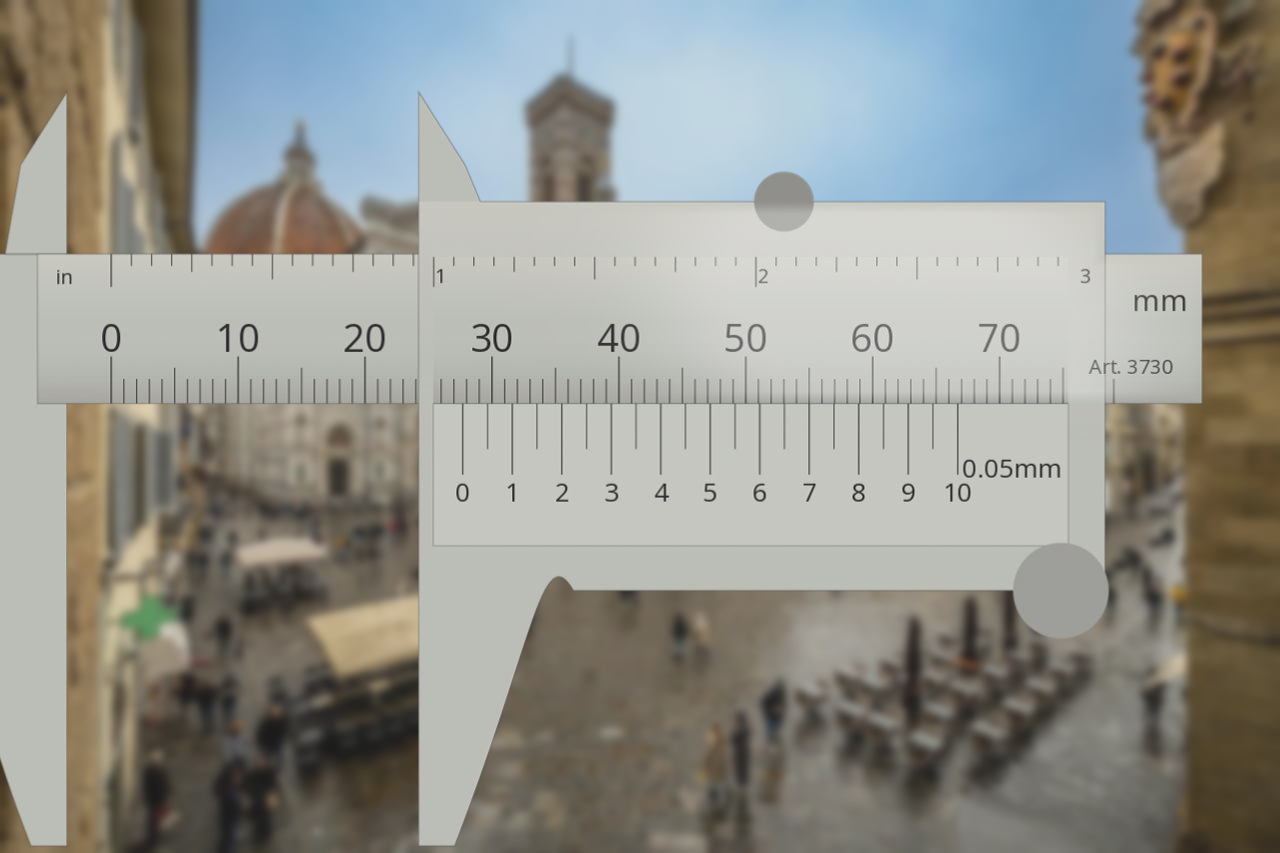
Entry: 27.7mm
